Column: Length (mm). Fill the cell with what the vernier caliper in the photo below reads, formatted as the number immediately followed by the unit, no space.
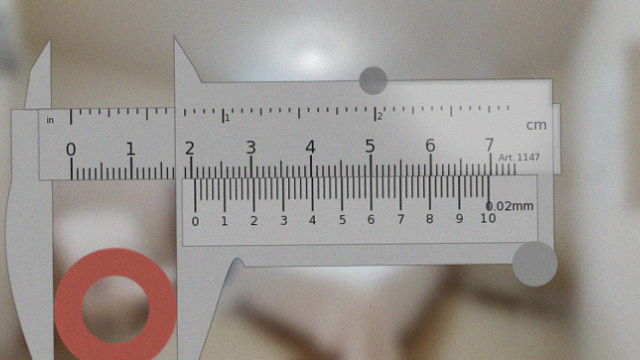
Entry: 20.6mm
